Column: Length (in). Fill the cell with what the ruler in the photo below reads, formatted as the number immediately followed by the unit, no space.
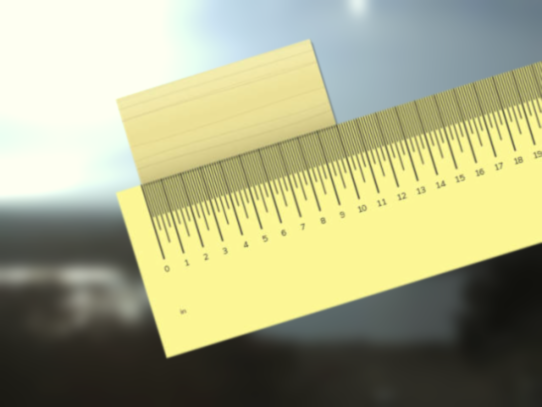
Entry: 10in
